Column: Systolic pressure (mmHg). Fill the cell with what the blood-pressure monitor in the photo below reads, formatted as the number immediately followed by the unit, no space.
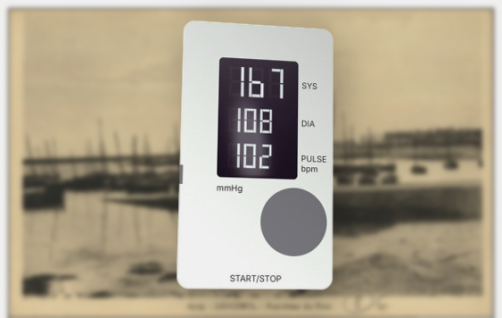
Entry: 167mmHg
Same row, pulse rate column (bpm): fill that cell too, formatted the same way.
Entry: 102bpm
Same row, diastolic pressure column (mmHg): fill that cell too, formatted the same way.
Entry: 108mmHg
